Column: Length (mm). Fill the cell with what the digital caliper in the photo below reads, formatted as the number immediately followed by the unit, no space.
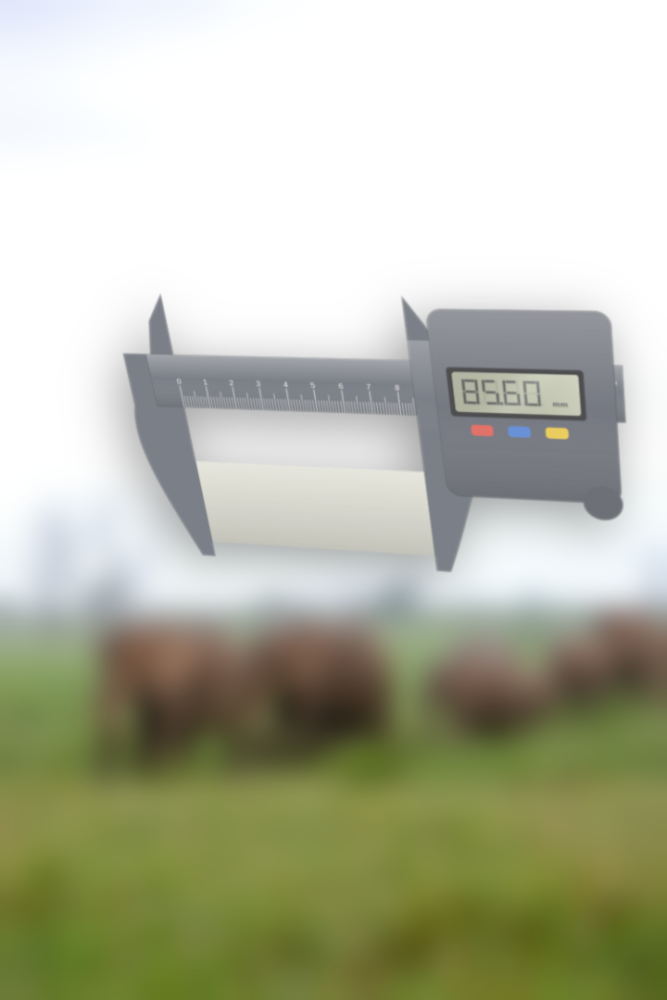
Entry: 85.60mm
